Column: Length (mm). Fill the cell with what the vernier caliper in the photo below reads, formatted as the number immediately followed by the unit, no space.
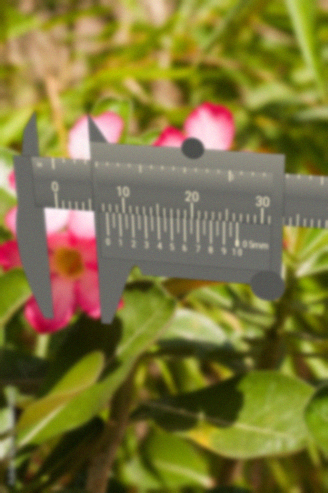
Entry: 7.5mm
